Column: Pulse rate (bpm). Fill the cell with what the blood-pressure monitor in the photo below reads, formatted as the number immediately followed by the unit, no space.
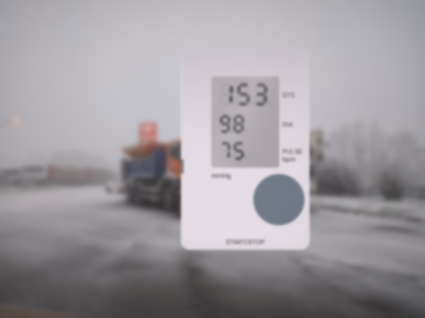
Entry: 75bpm
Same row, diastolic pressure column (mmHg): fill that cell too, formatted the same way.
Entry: 98mmHg
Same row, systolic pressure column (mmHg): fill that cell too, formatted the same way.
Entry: 153mmHg
